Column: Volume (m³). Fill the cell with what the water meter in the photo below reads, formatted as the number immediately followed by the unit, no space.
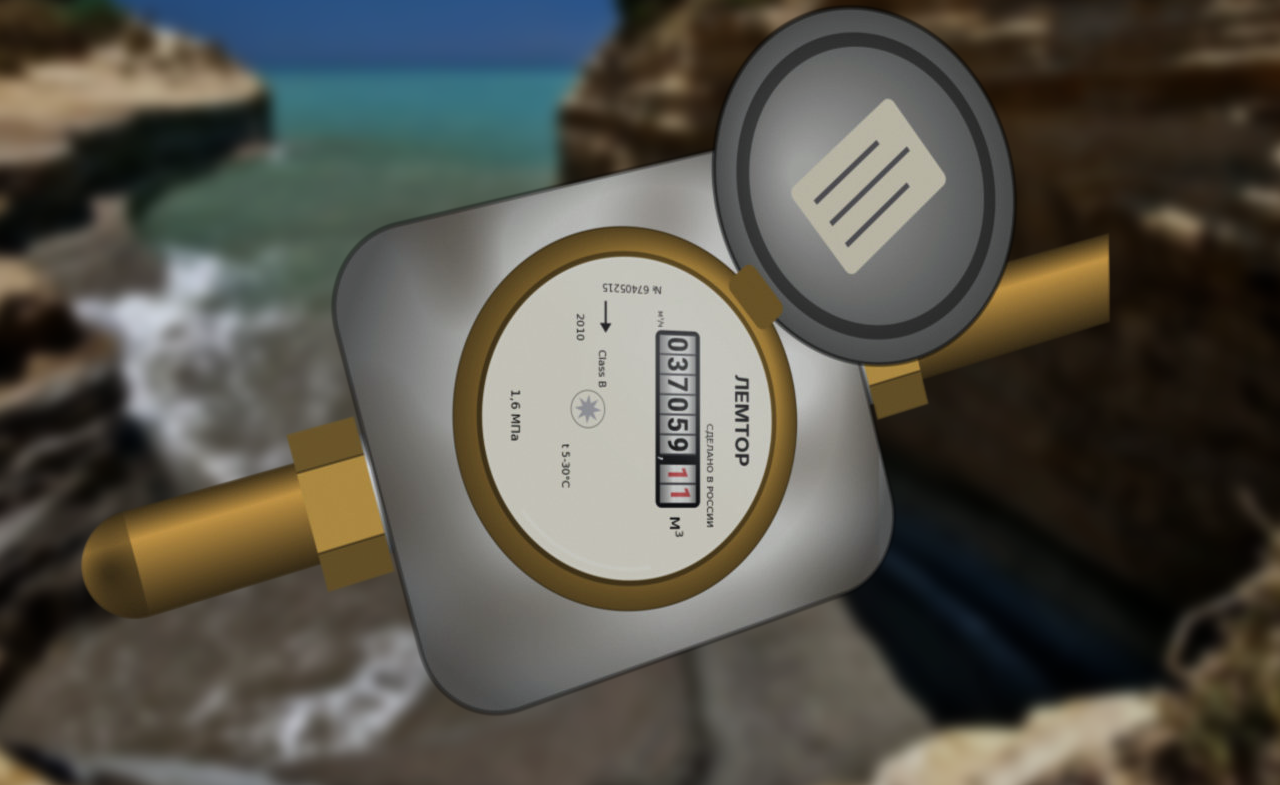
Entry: 37059.11m³
